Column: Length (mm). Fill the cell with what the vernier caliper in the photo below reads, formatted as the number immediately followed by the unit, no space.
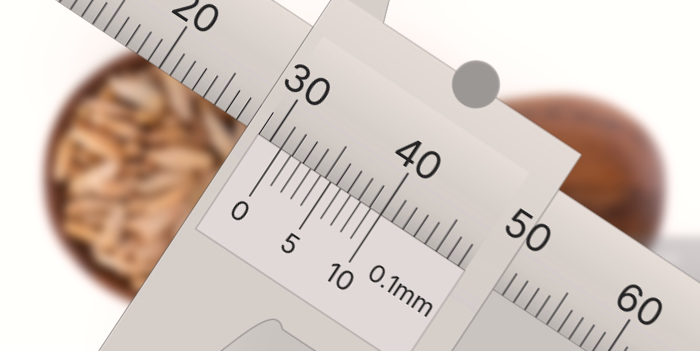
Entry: 31.0mm
